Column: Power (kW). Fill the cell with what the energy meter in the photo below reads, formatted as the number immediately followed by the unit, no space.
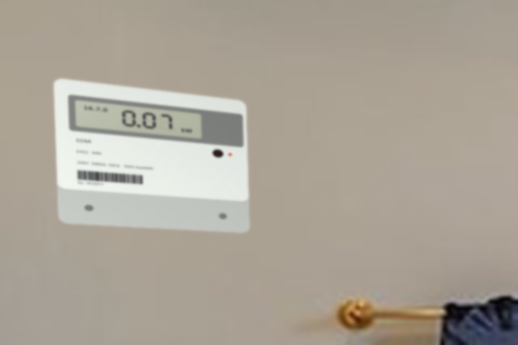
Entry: 0.07kW
